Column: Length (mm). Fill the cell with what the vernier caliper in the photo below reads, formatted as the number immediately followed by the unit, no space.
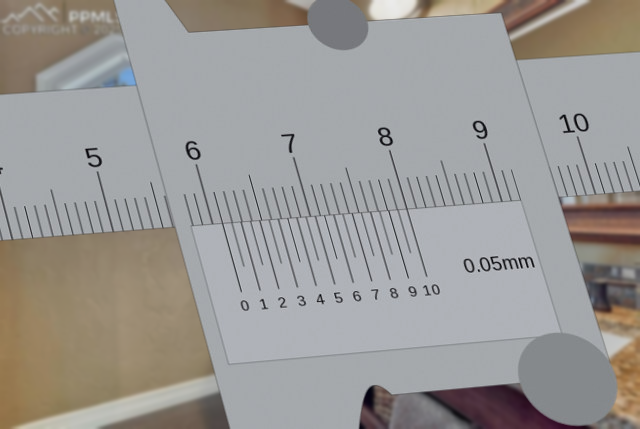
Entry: 61.0mm
